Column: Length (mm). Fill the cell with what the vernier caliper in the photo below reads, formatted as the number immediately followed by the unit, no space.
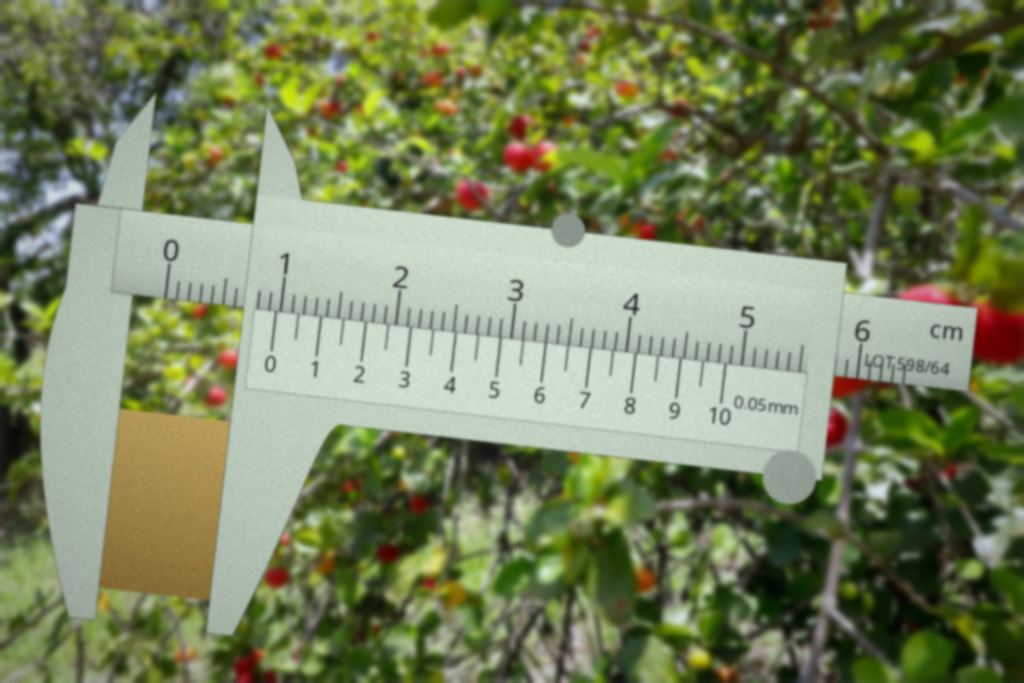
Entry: 9.6mm
